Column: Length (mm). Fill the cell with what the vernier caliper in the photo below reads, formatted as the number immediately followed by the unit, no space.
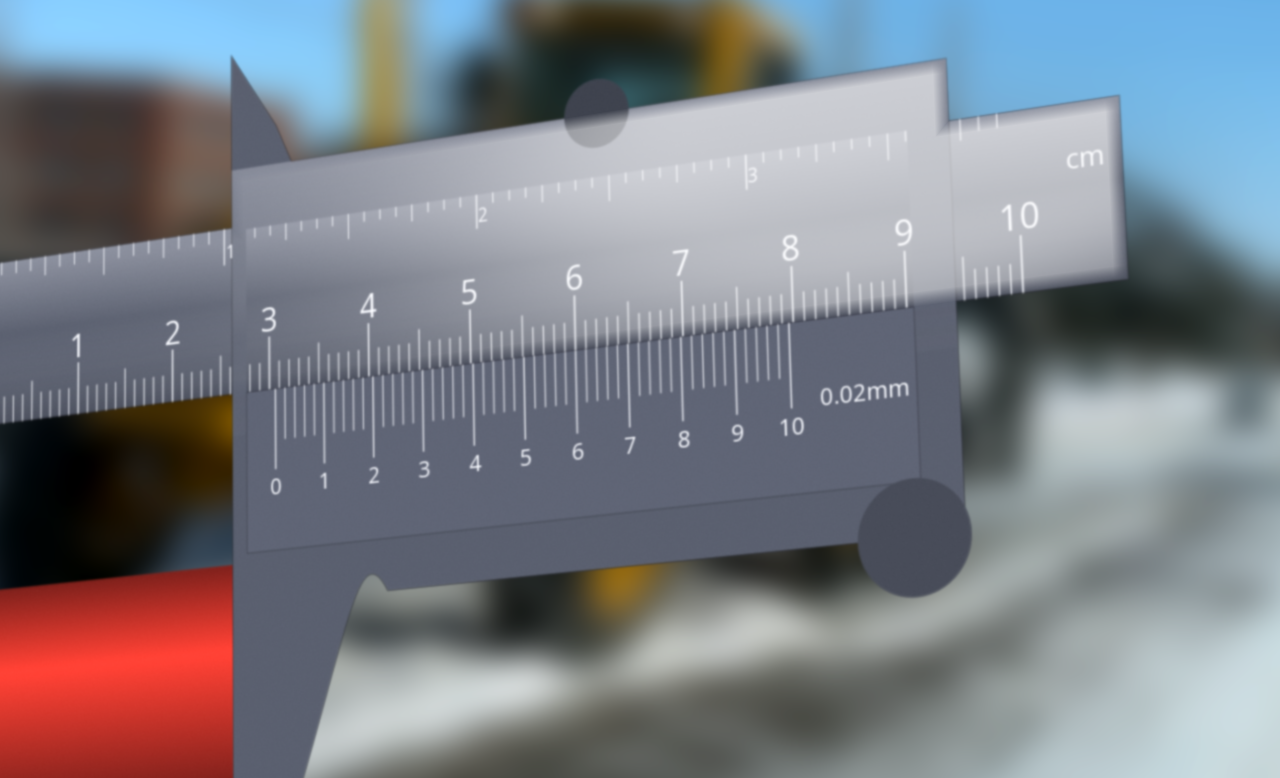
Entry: 30.6mm
